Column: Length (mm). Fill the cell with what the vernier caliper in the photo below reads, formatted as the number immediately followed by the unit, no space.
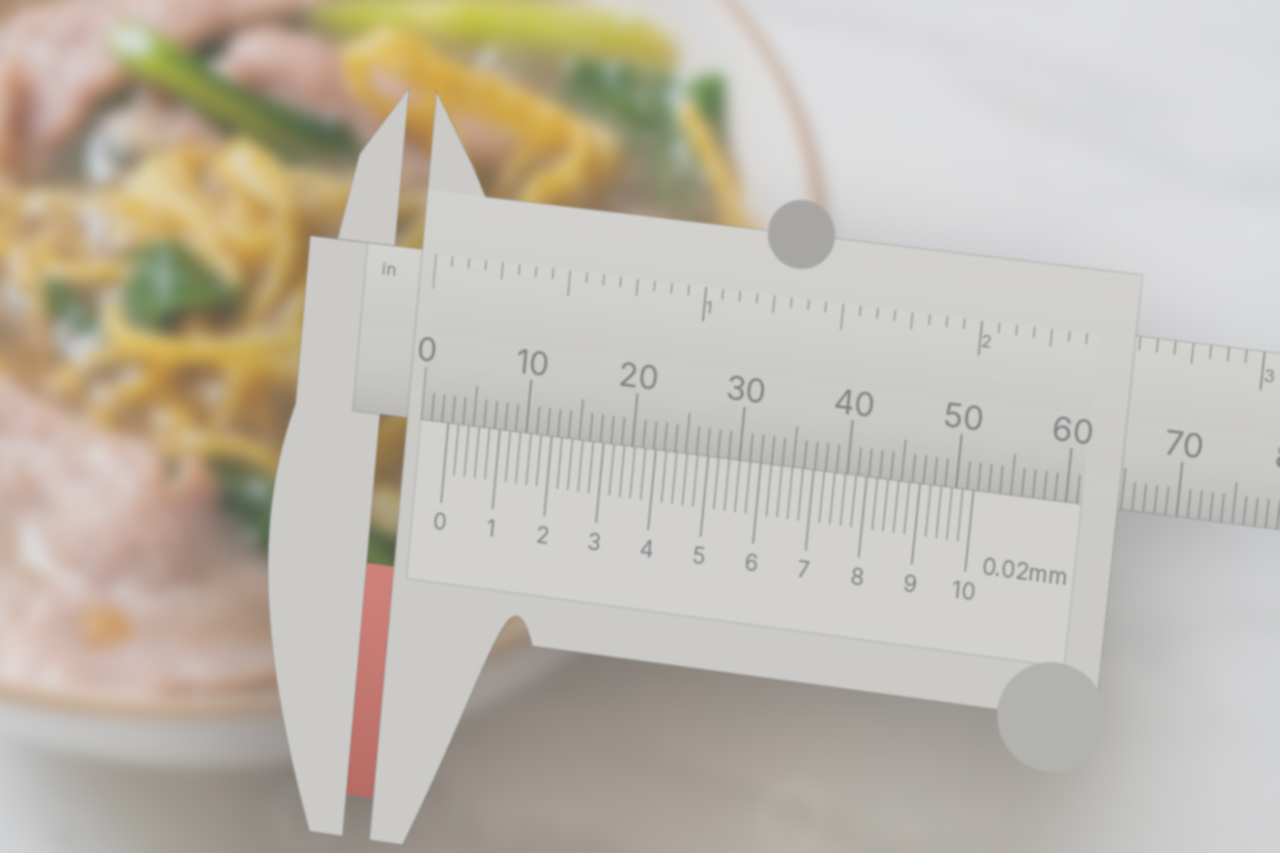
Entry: 2.6mm
